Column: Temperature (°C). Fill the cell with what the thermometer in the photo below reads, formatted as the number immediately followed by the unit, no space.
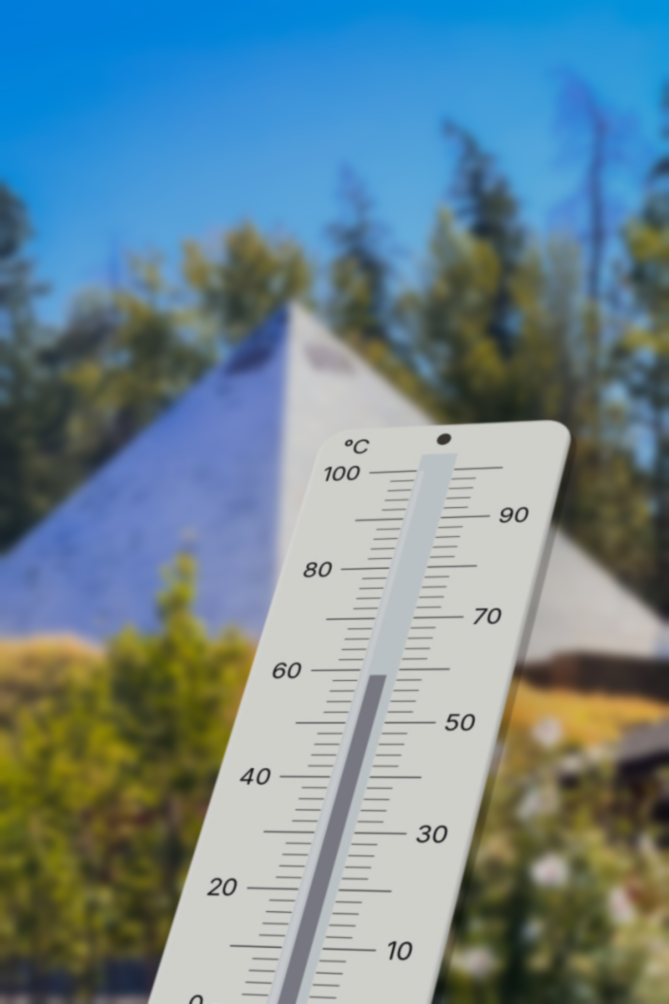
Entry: 59°C
